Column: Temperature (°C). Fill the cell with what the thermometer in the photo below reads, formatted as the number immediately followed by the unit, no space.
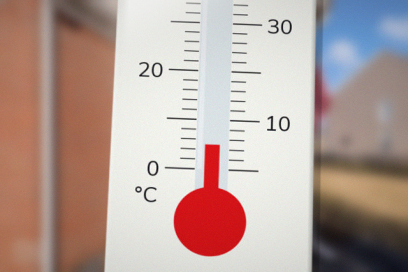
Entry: 5°C
